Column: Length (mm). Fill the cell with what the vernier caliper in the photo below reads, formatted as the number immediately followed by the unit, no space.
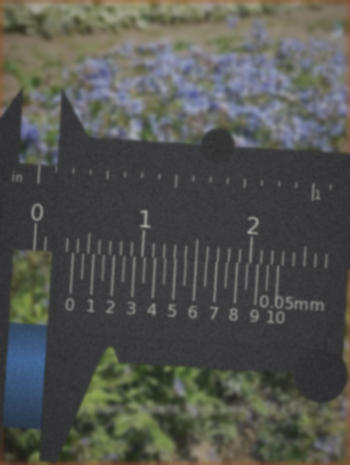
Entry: 3.6mm
